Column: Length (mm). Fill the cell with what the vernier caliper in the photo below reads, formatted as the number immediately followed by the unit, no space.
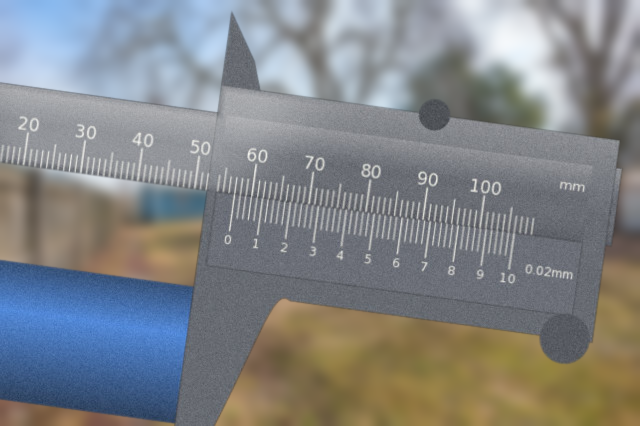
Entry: 57.0mm
